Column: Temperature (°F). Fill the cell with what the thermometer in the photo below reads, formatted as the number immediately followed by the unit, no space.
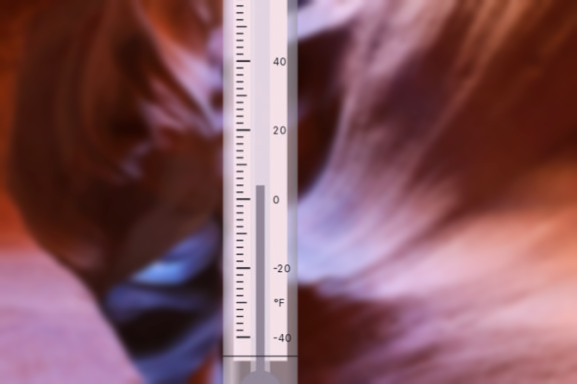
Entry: 4°F
